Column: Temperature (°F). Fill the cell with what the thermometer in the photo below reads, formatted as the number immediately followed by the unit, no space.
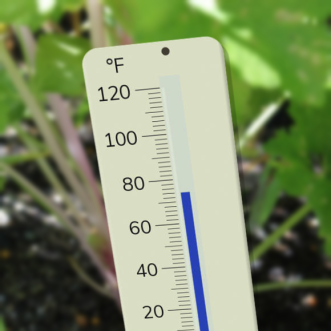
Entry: 74°F
